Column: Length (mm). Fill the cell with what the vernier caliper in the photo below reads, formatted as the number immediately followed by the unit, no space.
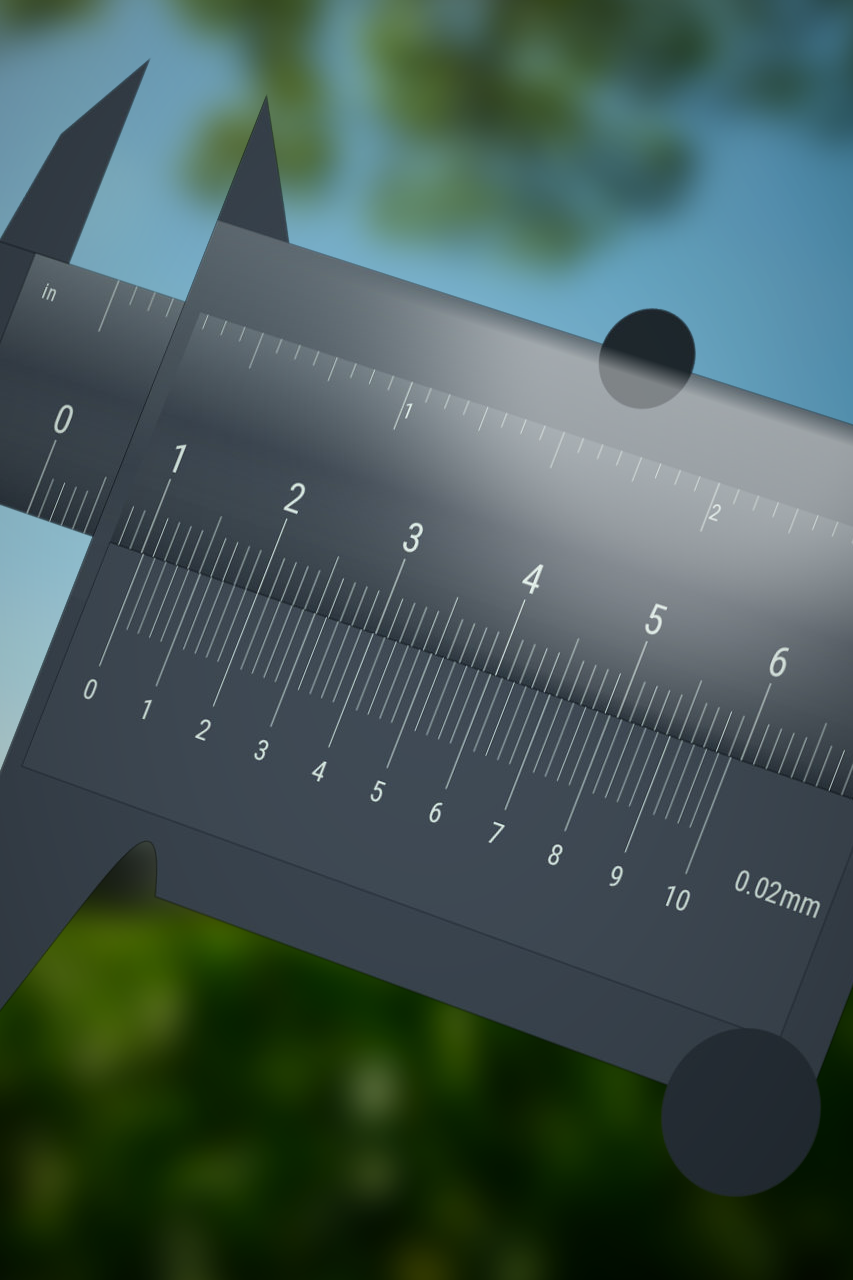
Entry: 10.2mm
